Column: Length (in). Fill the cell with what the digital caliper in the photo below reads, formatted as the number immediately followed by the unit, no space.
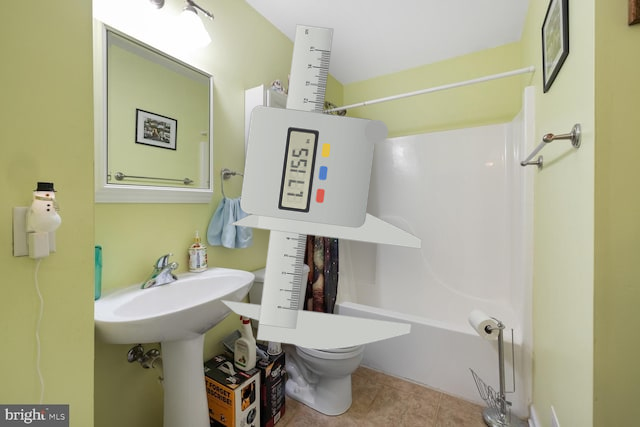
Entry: 1.7155in
